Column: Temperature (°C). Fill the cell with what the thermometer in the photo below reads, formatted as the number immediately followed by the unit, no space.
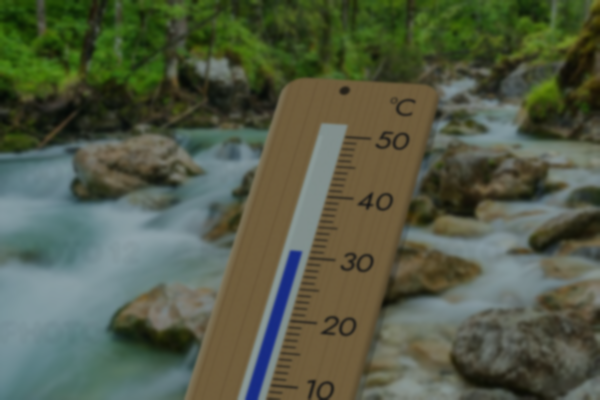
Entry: 31°C
